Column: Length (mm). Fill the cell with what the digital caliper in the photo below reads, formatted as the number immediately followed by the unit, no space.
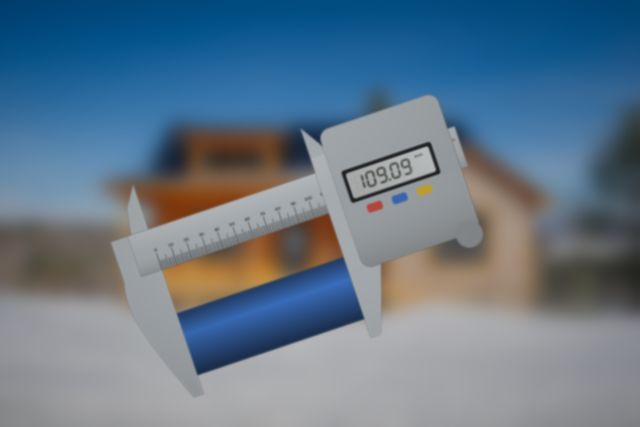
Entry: 109.09mm
